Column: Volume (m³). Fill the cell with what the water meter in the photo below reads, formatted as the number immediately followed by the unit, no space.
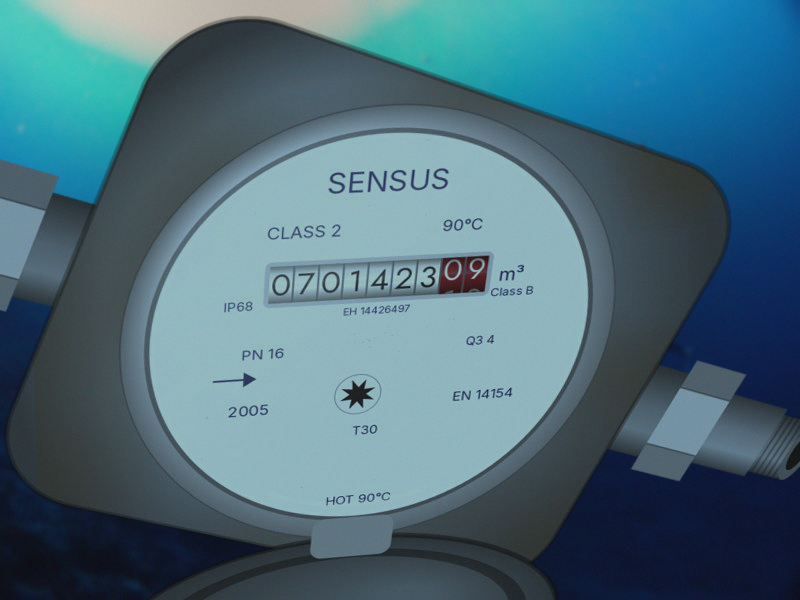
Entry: 701423.09m³
